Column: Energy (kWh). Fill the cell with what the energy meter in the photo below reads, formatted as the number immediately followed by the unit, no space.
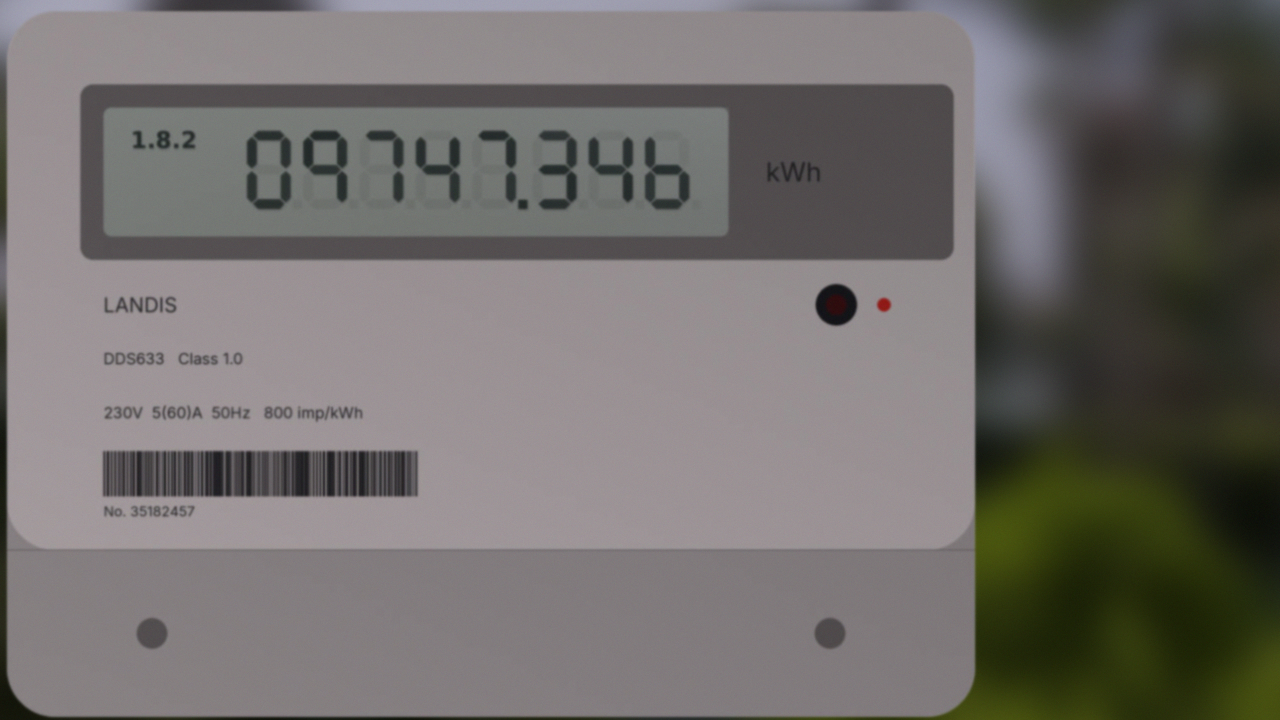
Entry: 9747.346kWh
